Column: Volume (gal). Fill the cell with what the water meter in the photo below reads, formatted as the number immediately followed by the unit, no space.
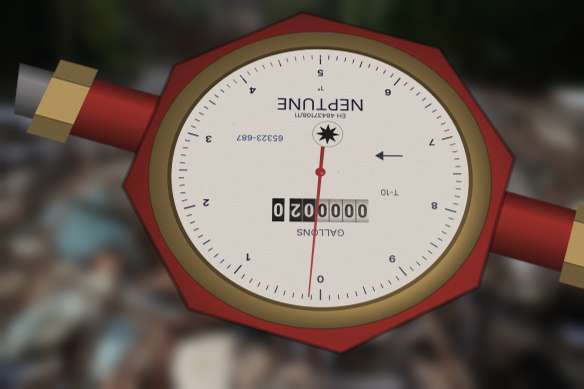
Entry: 20.1gal
